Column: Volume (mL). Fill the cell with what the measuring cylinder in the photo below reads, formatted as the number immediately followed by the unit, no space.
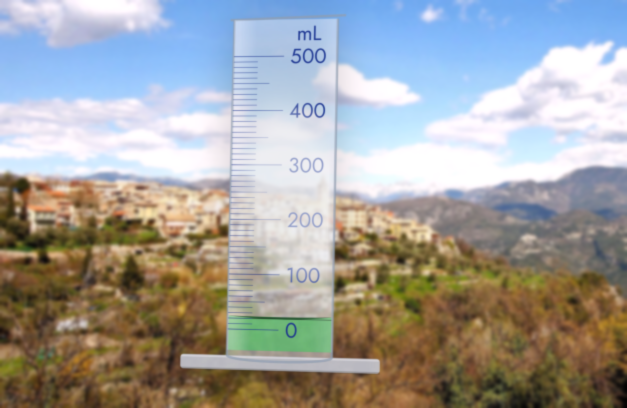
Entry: 20mL
